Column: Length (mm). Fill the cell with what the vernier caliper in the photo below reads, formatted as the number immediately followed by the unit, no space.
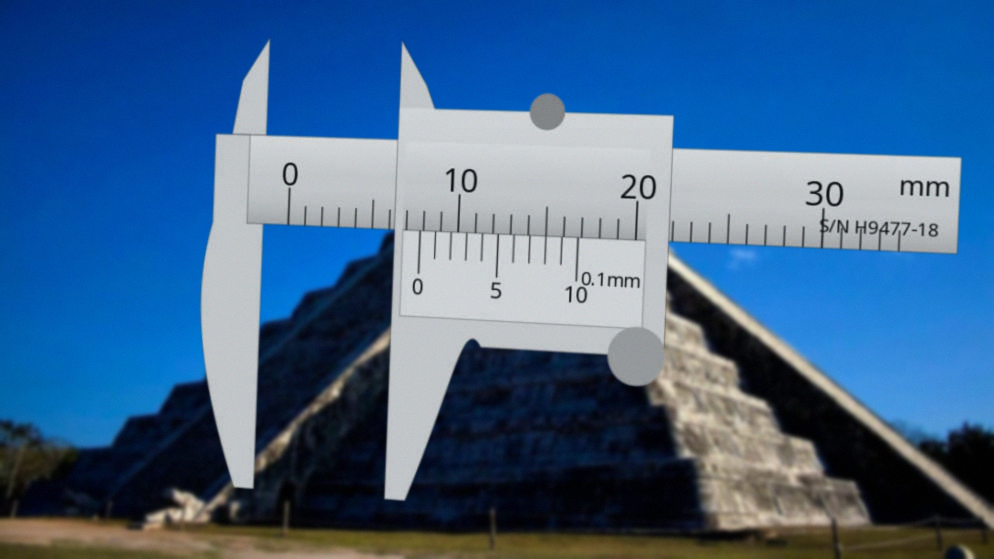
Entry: 7.8mm
